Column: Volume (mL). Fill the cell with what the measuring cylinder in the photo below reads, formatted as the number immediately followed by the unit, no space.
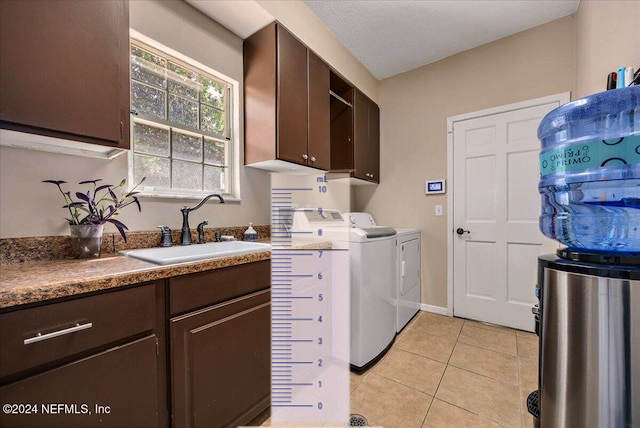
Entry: 7.2mL
